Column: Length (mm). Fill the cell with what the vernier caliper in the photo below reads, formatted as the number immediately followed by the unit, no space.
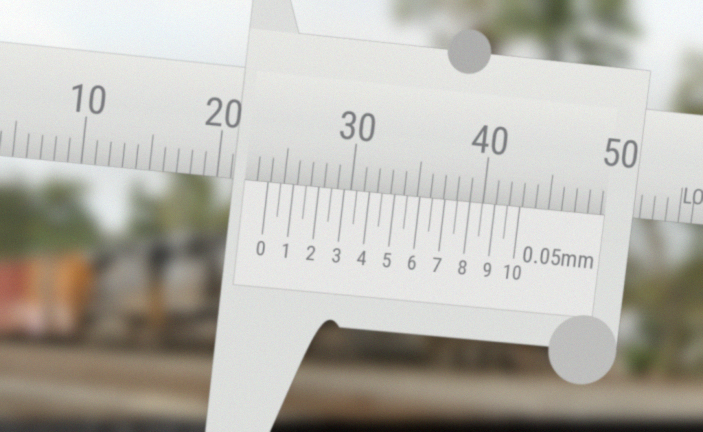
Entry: 23.8mm
